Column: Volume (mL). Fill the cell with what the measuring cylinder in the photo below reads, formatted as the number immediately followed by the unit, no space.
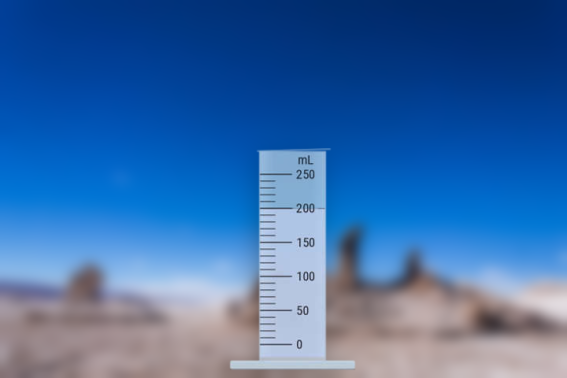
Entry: 200mL
